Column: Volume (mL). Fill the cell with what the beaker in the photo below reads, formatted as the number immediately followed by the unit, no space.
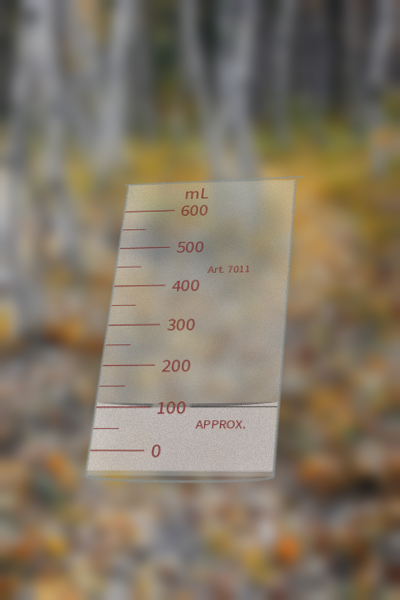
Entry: 100mL
